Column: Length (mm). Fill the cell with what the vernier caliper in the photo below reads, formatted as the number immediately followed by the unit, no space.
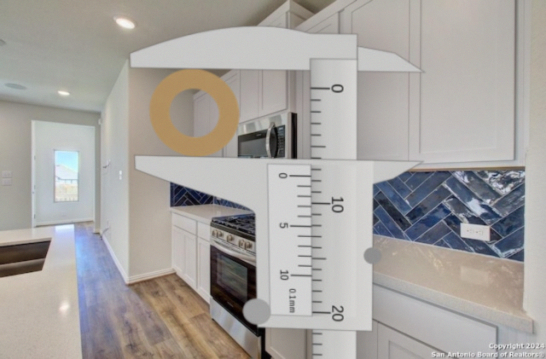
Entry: 7.6mm
